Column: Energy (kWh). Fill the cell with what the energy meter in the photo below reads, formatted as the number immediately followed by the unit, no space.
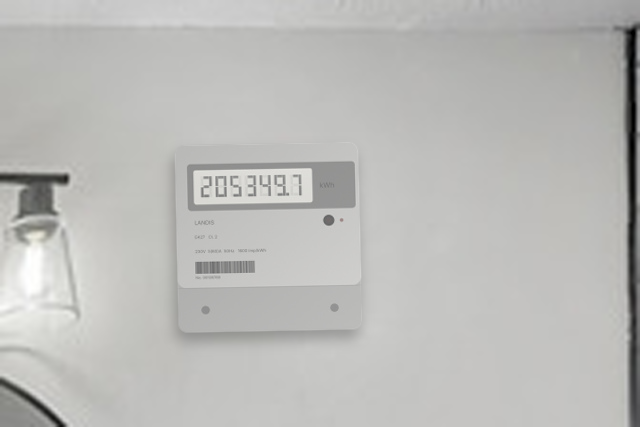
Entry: 205349.7kWh
